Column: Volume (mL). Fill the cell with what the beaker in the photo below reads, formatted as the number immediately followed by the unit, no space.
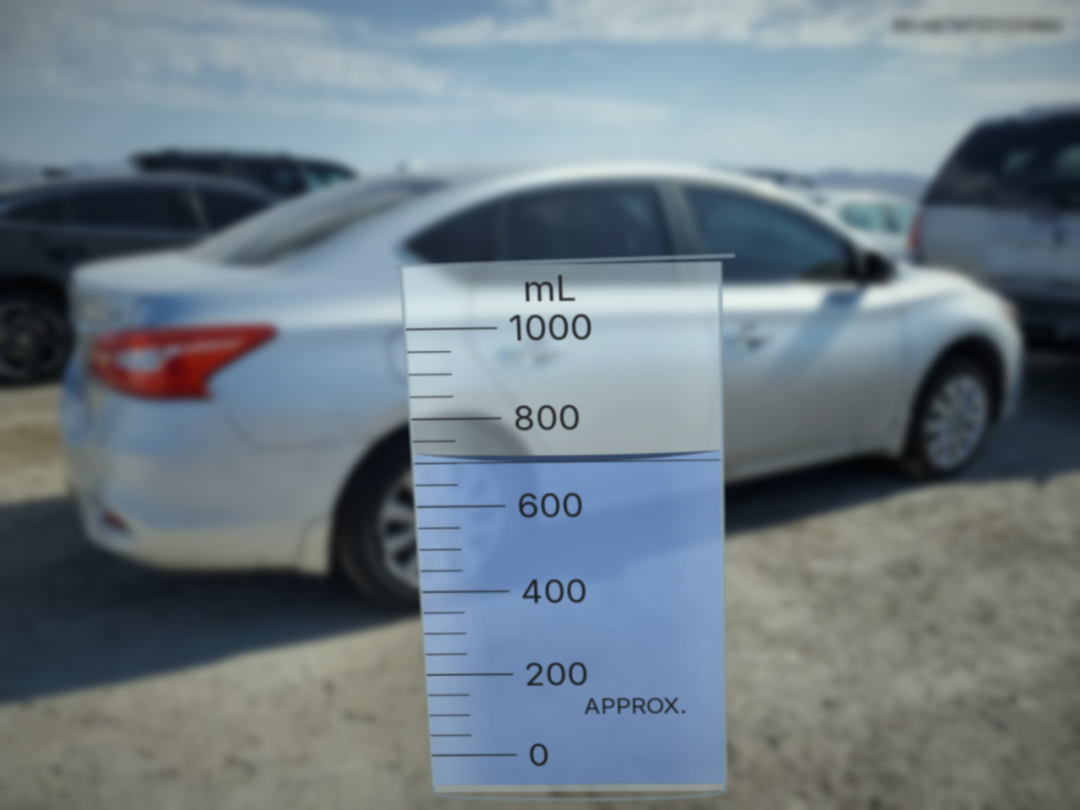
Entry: 700mL
